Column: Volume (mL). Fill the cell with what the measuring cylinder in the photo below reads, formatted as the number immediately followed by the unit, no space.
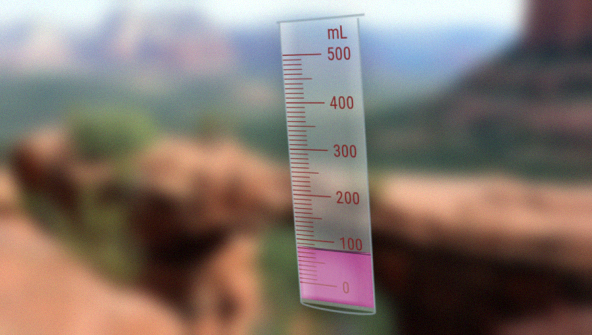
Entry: 80mL
